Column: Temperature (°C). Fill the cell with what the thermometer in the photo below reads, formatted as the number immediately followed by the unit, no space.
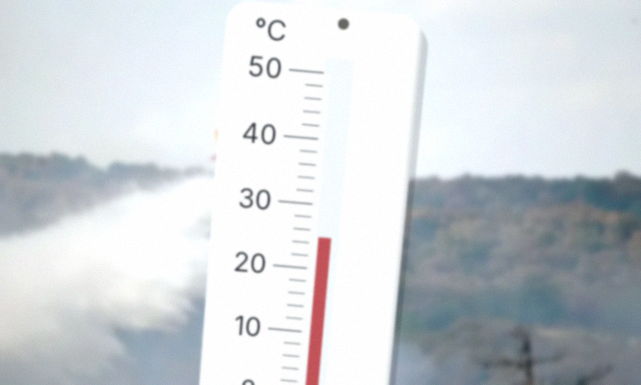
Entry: 25°C
